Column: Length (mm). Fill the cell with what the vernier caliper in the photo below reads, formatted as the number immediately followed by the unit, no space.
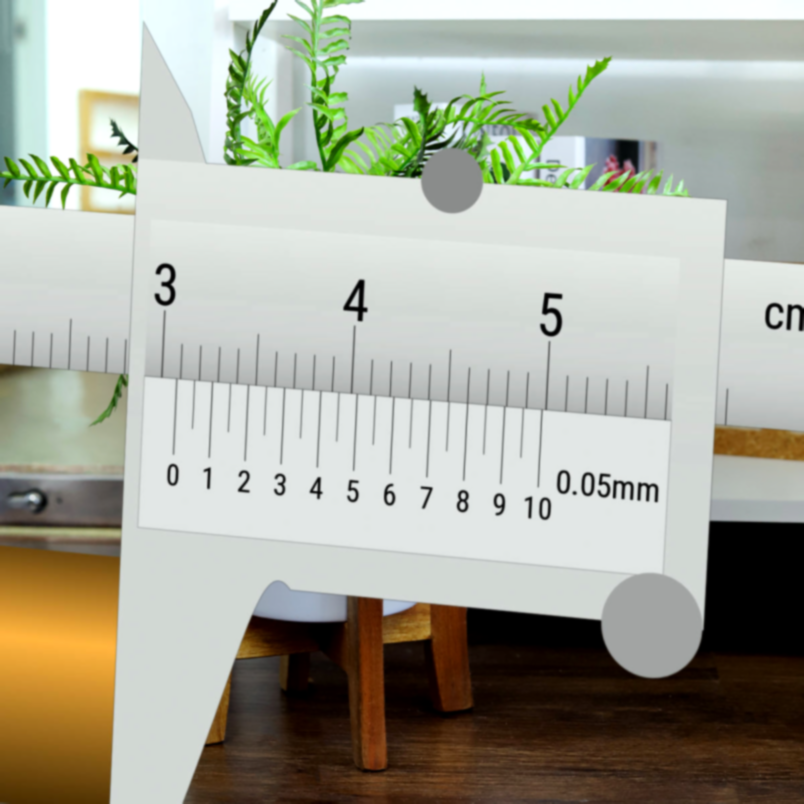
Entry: 30.8mm
